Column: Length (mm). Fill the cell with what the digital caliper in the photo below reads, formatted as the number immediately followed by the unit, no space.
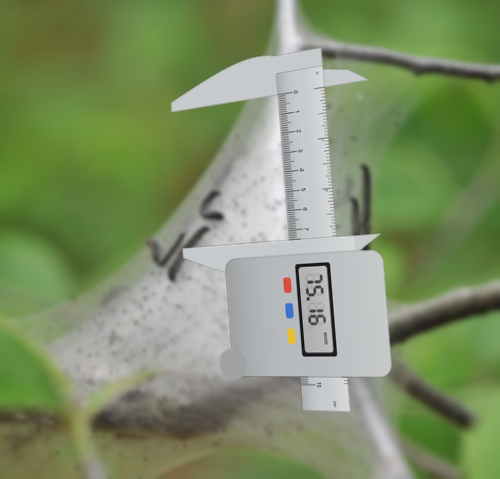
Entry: 75.16mm
